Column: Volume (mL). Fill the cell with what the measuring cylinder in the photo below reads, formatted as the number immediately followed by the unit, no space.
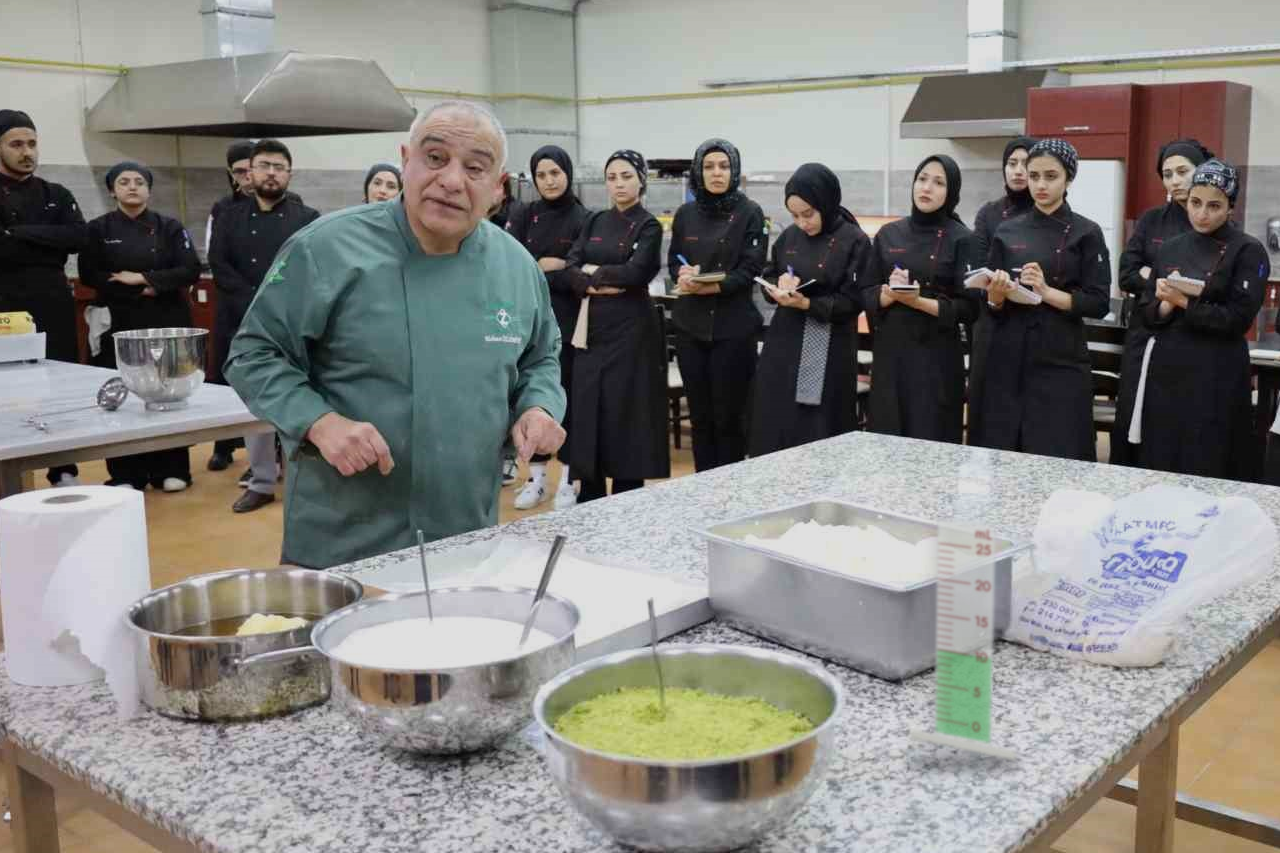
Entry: 10mL
